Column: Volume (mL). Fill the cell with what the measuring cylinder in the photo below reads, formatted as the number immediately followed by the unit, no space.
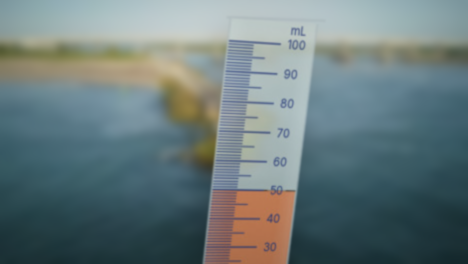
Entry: 50mL
